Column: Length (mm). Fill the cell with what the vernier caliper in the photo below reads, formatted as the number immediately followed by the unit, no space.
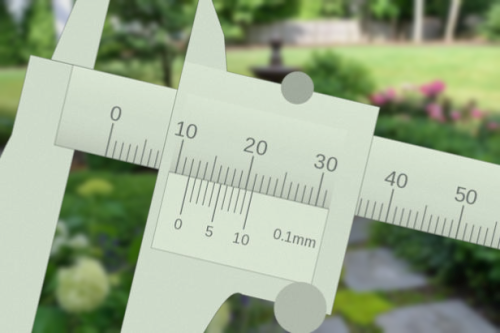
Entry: 12.0mm
